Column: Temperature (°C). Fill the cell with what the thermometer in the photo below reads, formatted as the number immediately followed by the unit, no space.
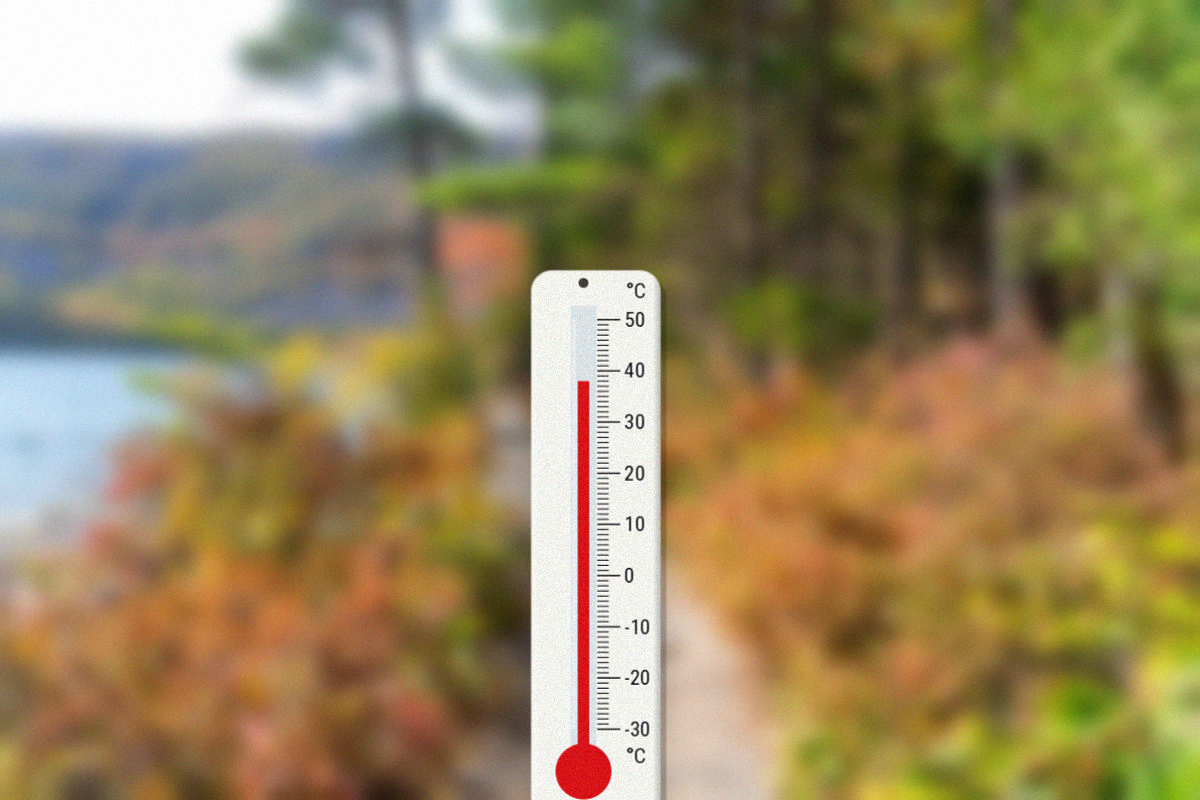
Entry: 38°C
